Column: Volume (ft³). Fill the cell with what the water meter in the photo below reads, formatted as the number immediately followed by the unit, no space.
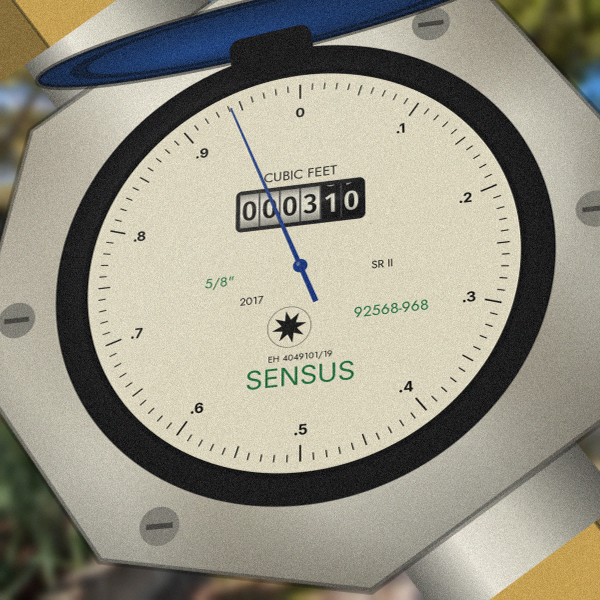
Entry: 309.94ft³
